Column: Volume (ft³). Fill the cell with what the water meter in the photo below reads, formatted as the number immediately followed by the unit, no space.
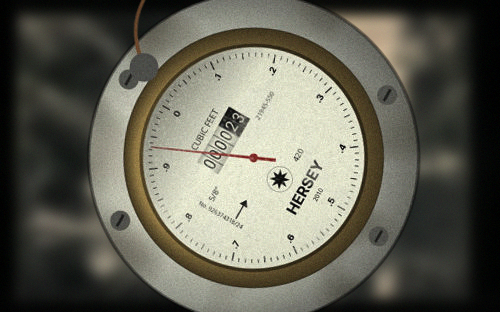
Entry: 22.93ft³
